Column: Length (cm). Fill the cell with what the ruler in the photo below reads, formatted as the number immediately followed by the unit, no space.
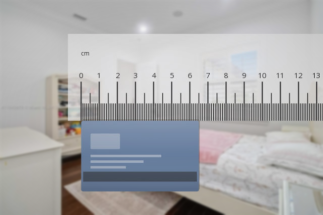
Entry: 6.5cm
